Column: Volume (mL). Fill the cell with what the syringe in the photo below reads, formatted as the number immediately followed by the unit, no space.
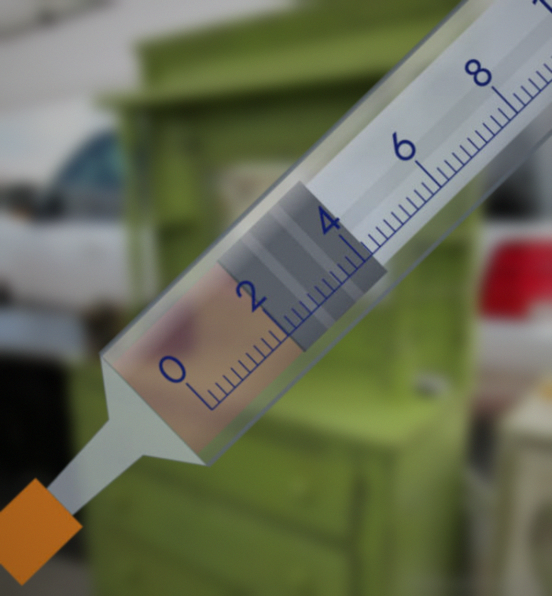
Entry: 2mL
